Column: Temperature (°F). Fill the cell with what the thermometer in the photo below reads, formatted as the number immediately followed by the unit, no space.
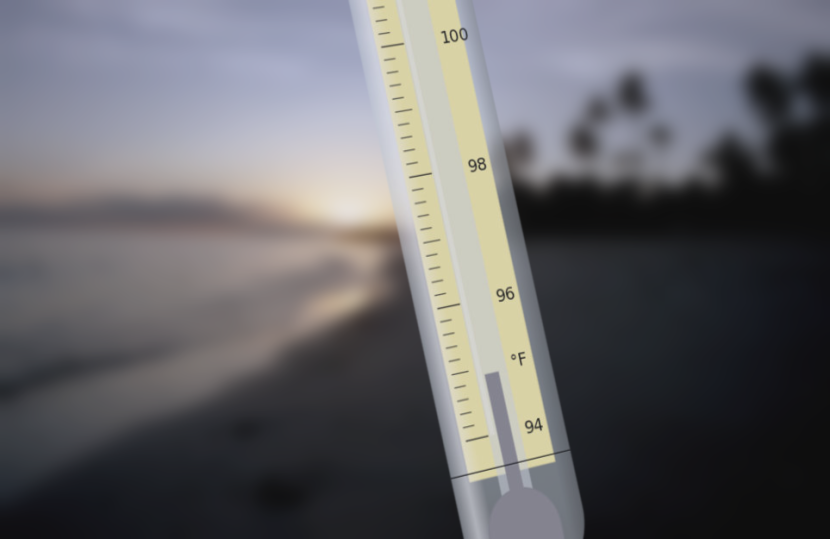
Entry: 94.9°F
